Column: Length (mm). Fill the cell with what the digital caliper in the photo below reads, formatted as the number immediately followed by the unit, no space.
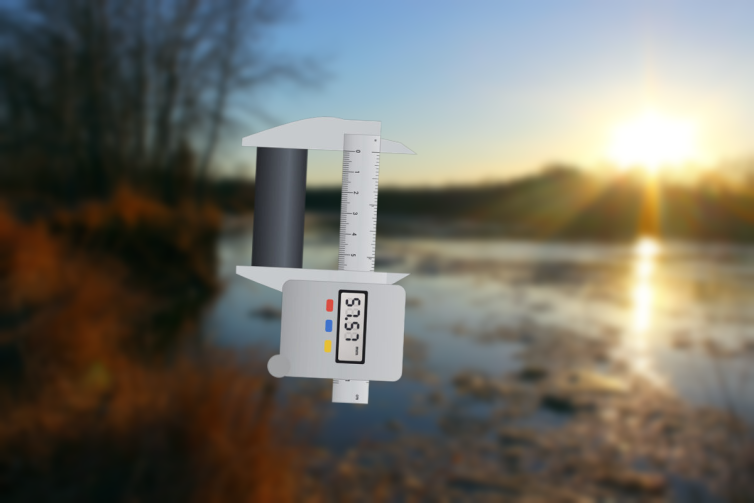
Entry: 57.57mm
